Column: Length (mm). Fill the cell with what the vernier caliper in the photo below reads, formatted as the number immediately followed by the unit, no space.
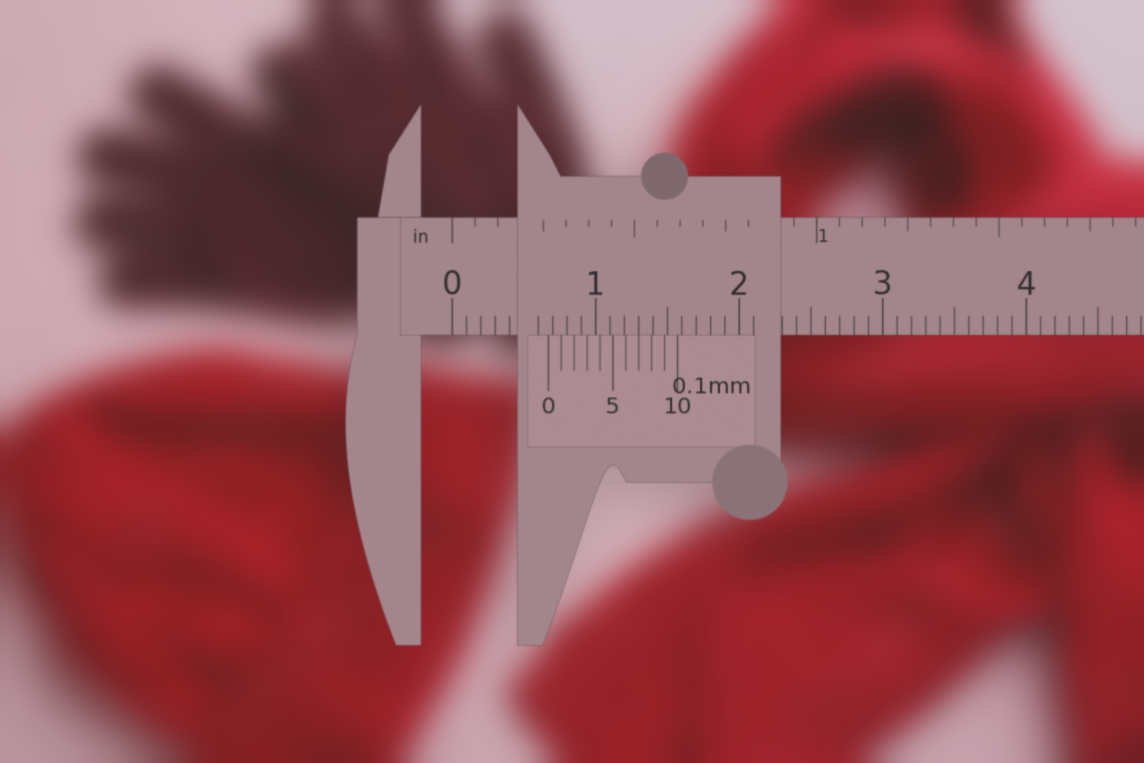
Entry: 6.7mm
